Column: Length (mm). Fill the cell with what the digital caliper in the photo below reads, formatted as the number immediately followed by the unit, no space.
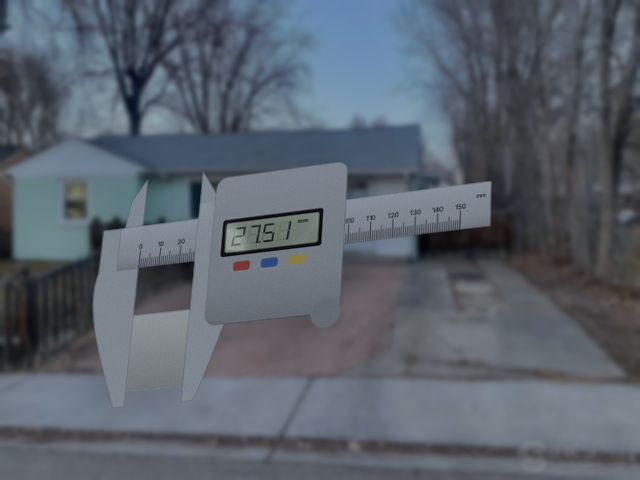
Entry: 27.51mm
